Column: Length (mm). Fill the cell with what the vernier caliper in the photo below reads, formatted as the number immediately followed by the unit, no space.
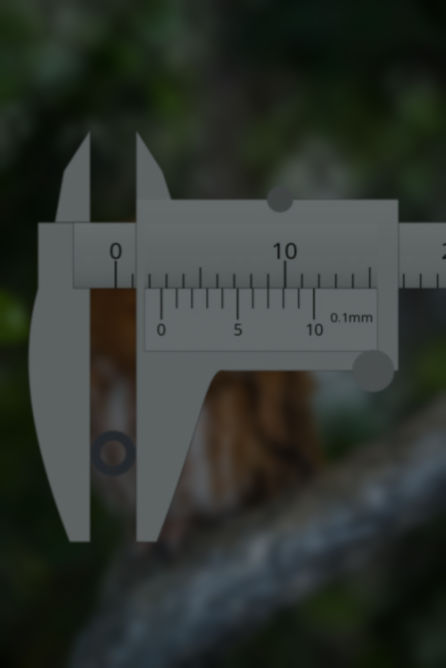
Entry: 2.7mm
